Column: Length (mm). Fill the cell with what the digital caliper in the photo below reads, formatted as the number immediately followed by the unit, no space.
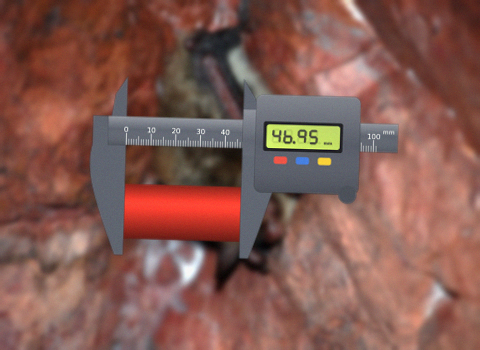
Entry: 46.95mm
